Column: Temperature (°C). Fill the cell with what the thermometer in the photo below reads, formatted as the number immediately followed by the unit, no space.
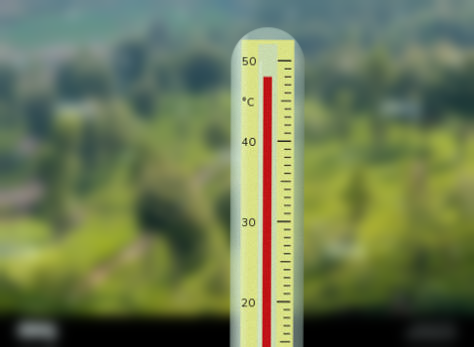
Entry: 48°C
